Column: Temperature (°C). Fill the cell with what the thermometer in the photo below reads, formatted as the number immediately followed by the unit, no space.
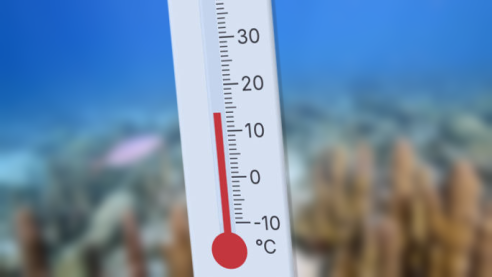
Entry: 14°C
